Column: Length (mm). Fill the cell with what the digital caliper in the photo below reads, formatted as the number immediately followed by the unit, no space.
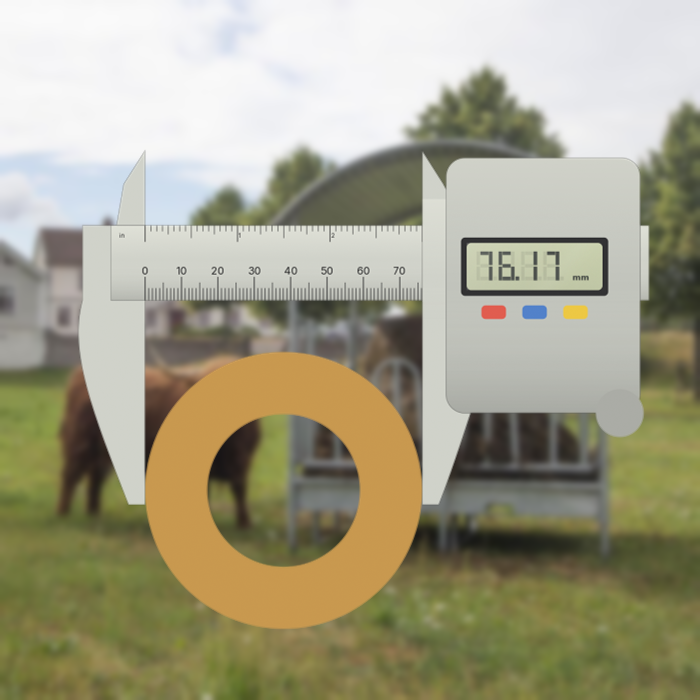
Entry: 76.17mm
